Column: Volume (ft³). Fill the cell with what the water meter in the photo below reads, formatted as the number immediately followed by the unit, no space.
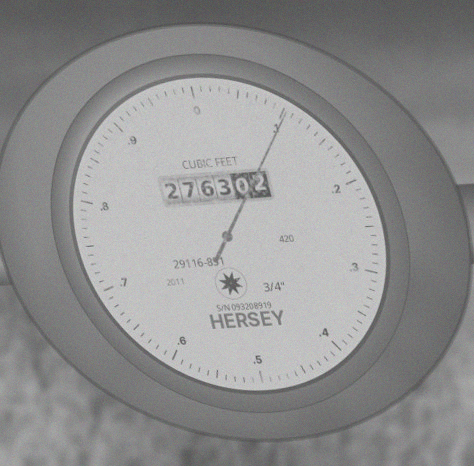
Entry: 276302.10ft³
